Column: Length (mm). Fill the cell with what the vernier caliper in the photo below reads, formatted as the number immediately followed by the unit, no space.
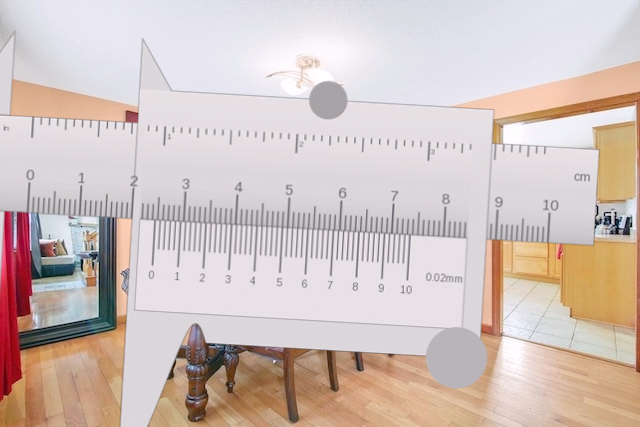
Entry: 24.5mm
